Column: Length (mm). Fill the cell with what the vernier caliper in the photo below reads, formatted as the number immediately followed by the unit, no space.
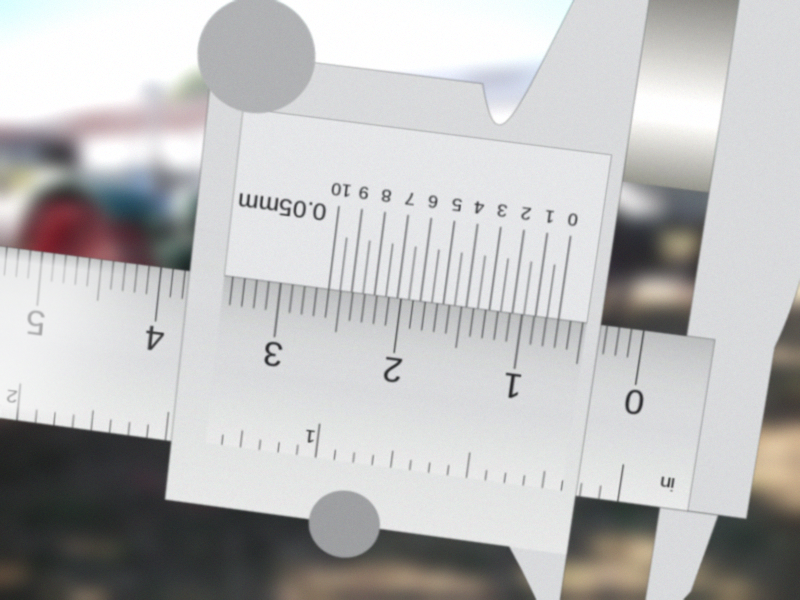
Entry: 7.0mm
